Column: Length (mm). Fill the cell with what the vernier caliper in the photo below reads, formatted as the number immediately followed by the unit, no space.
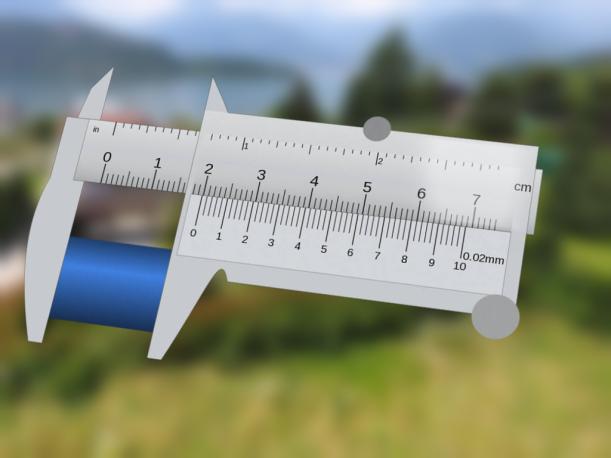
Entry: 19.8mm
